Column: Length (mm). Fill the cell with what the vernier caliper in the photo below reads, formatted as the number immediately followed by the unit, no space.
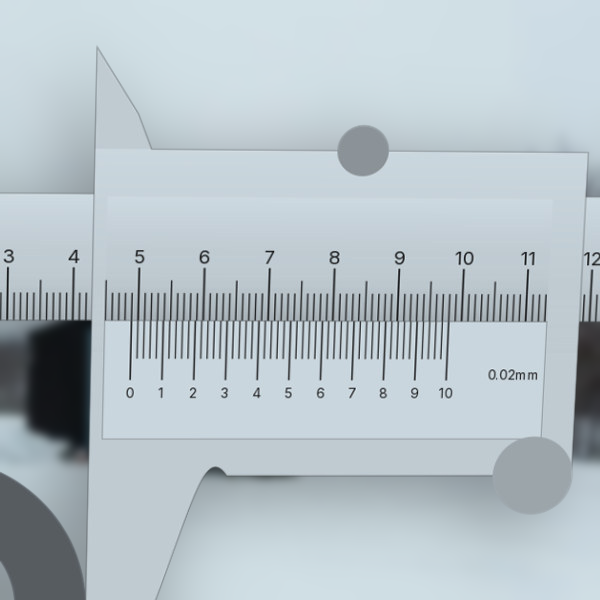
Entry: 49.0mm
